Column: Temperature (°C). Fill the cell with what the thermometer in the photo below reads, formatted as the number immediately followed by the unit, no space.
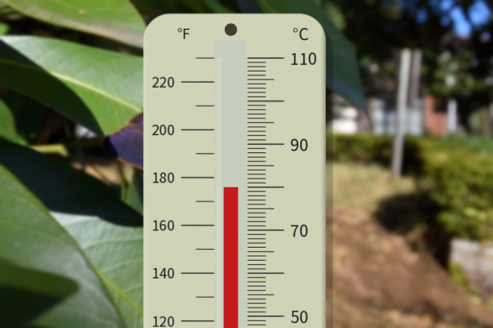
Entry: 80°C
